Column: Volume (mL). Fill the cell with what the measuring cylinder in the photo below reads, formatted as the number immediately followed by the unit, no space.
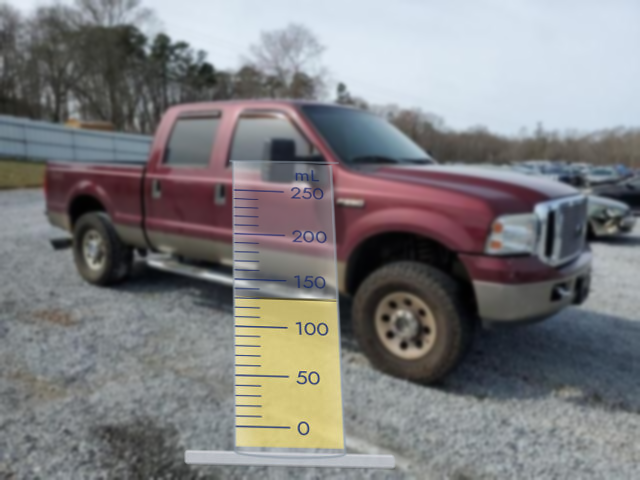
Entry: 130mL
